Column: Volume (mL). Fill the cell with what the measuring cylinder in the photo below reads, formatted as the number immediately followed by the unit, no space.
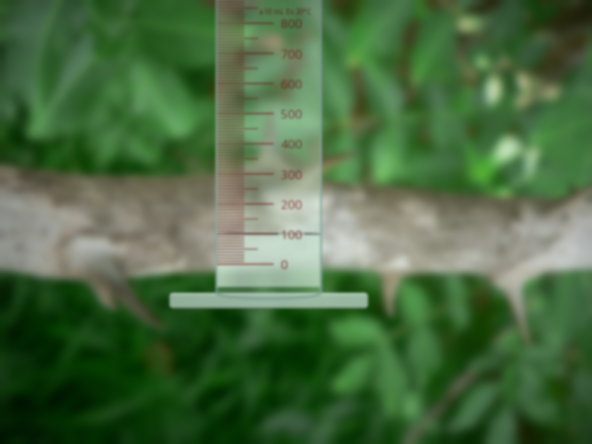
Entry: 100mL
